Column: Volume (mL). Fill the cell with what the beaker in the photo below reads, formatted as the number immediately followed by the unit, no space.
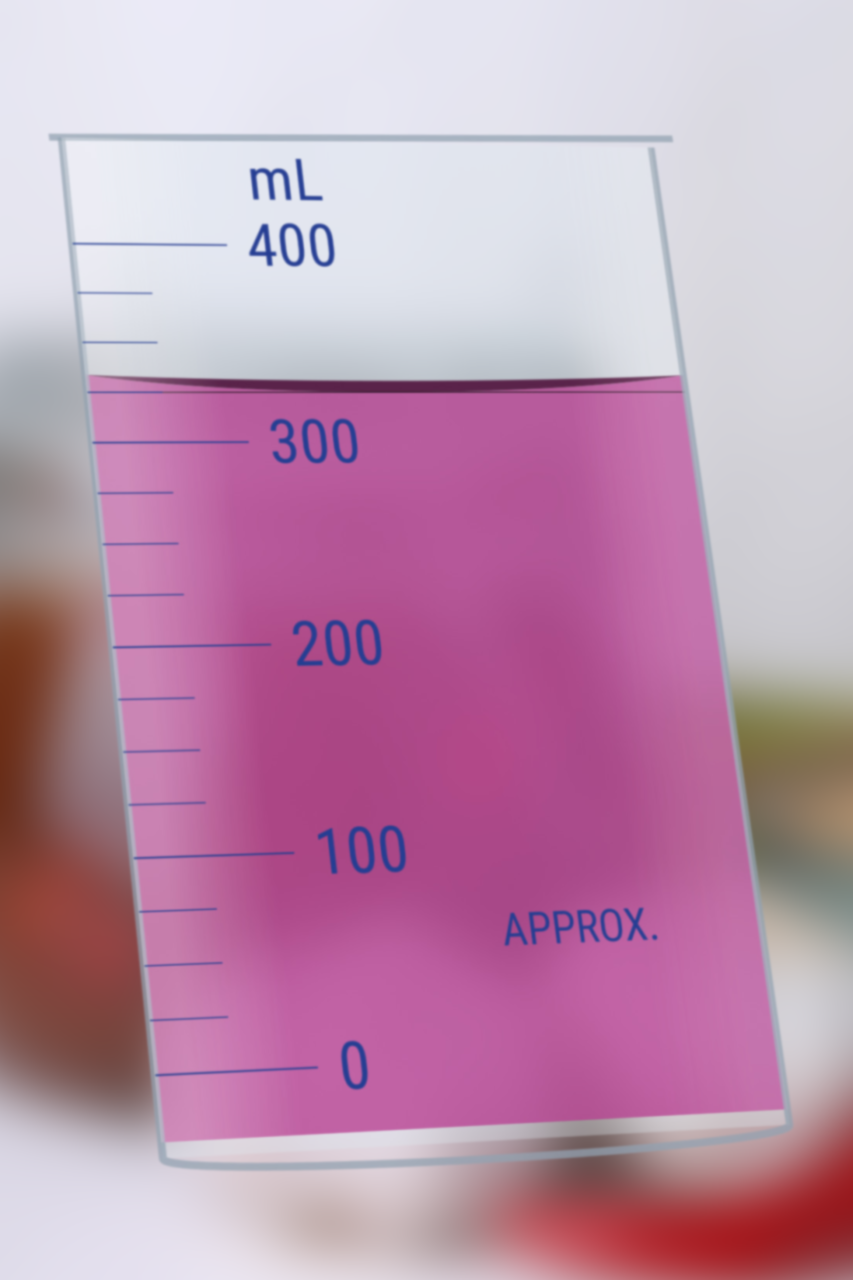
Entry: 325mL
